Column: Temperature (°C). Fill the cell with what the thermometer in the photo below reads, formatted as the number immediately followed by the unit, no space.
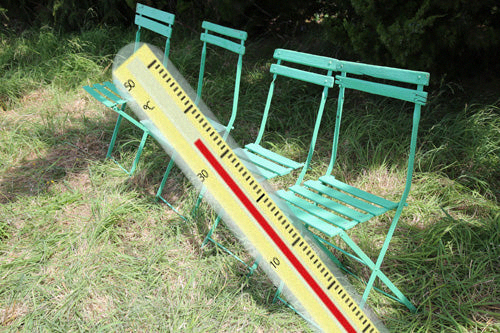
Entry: 35°C
